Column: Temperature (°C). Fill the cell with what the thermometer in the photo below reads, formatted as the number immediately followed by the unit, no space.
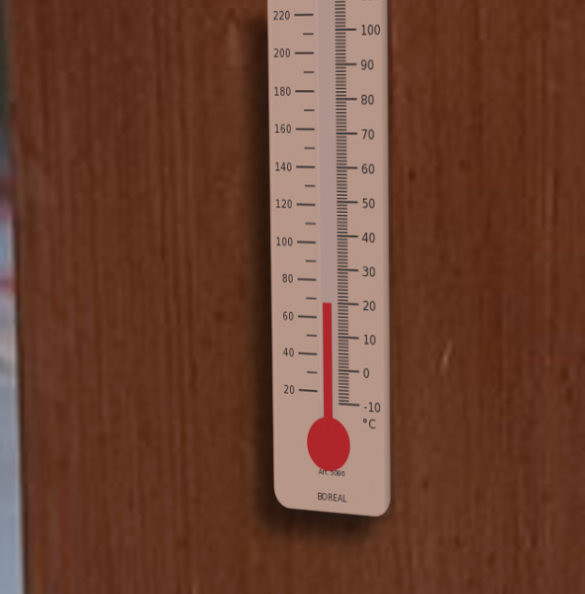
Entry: 20°C
